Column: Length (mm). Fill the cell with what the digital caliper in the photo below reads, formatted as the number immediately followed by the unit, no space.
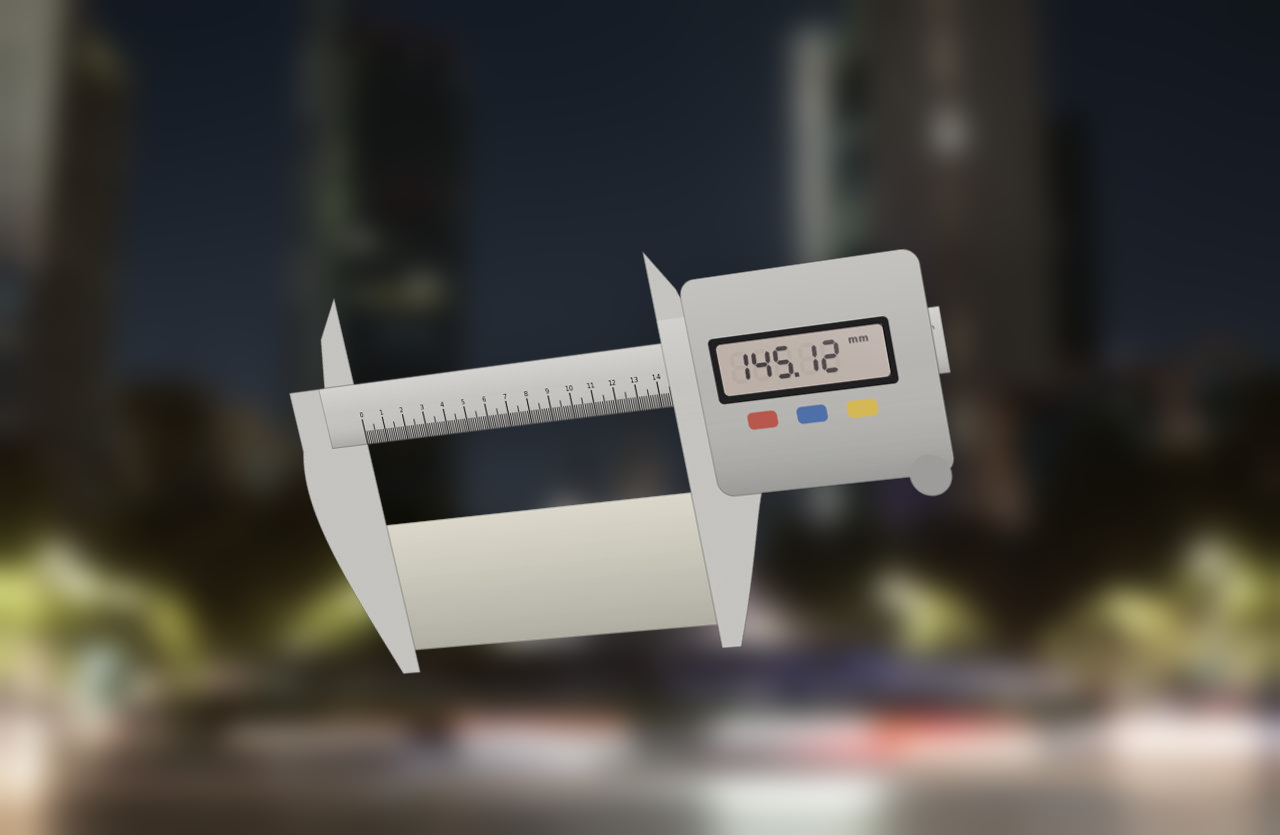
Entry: 145.12mm
